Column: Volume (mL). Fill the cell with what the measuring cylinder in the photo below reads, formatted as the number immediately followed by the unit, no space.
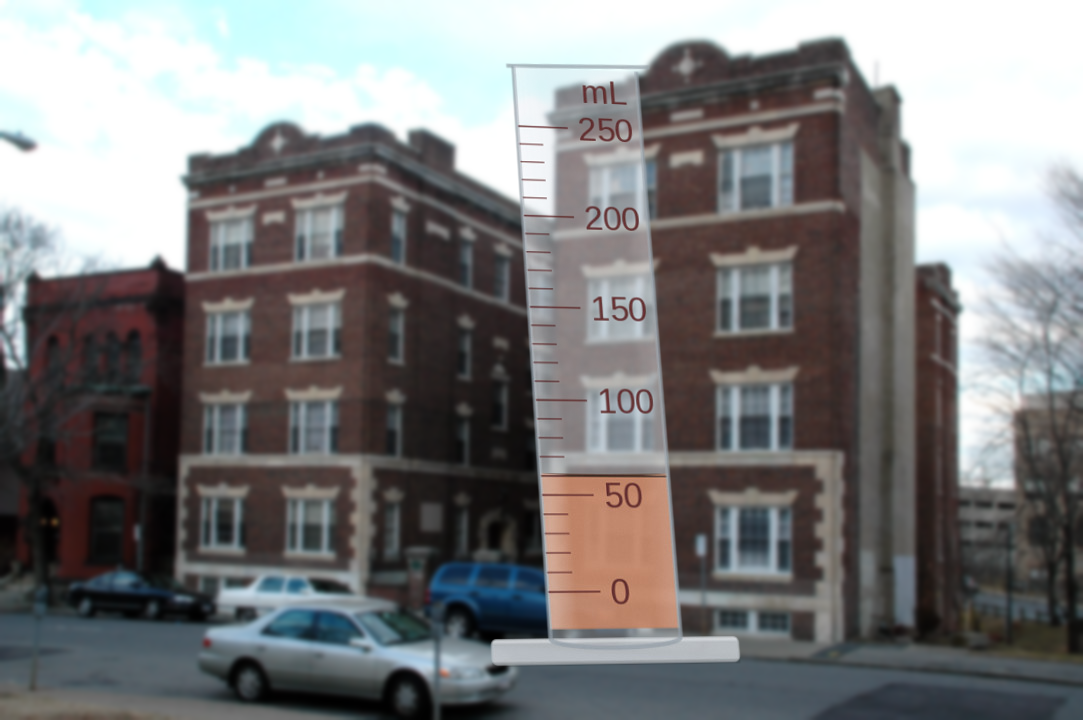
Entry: 60mL
